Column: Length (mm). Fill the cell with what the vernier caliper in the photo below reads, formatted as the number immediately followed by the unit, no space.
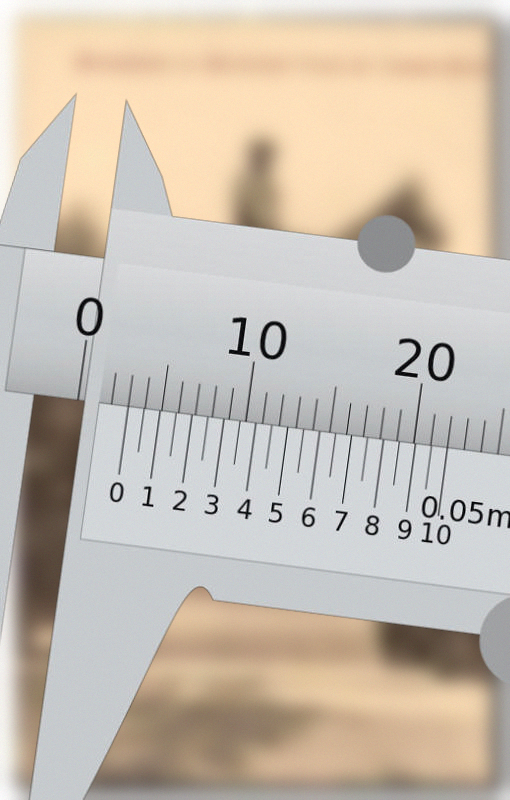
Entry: 3.0mm
